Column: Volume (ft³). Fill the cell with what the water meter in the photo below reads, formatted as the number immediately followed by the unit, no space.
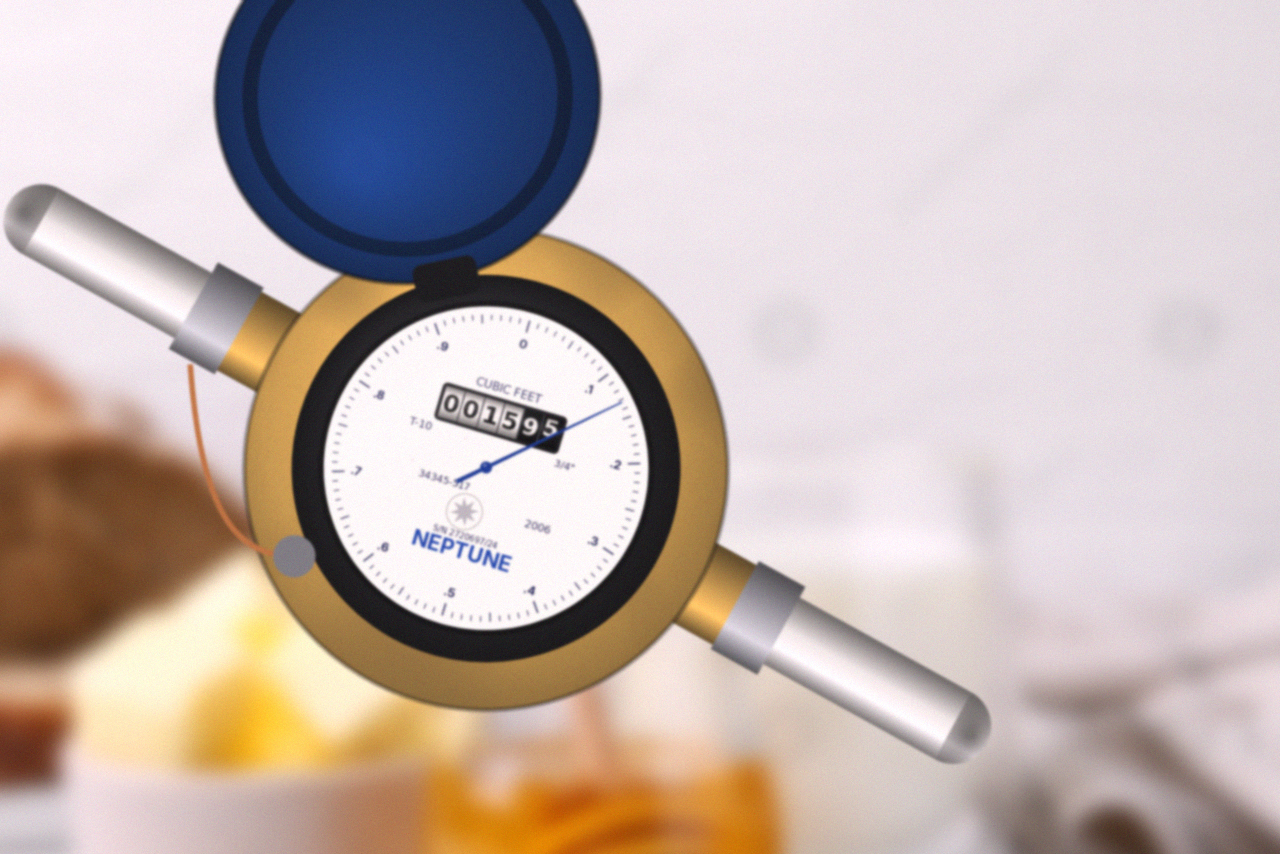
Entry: 1595.13ft³
